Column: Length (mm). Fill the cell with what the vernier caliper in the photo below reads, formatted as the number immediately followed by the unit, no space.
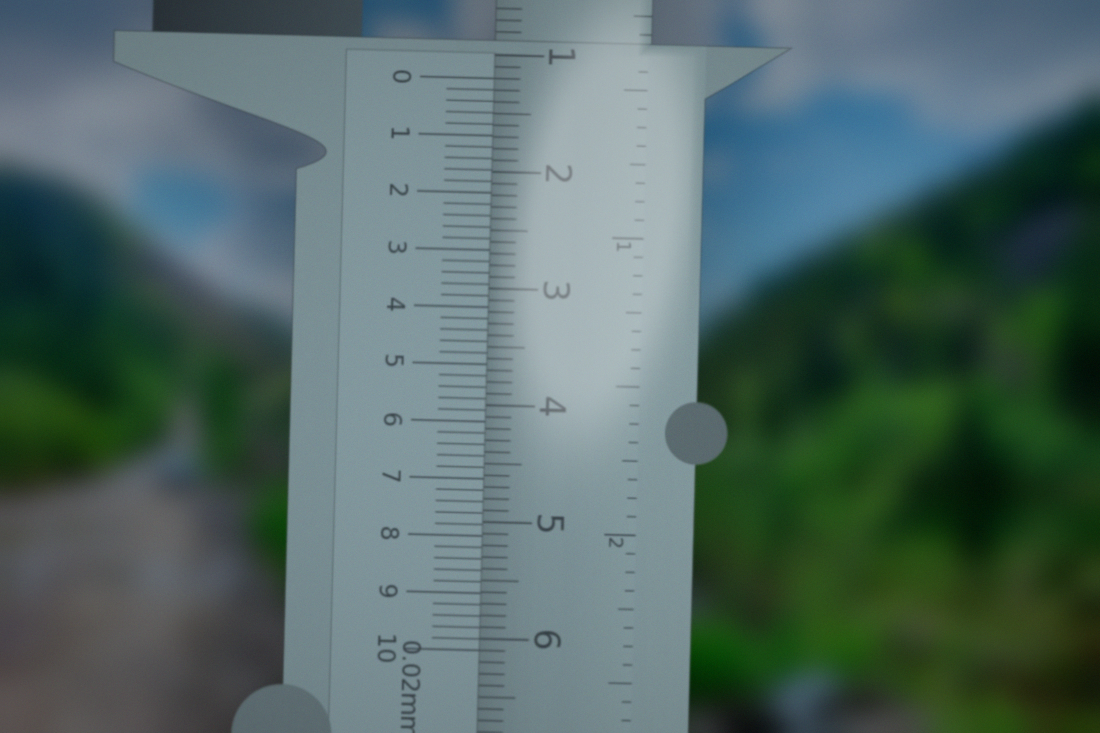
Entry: 12.0mm
